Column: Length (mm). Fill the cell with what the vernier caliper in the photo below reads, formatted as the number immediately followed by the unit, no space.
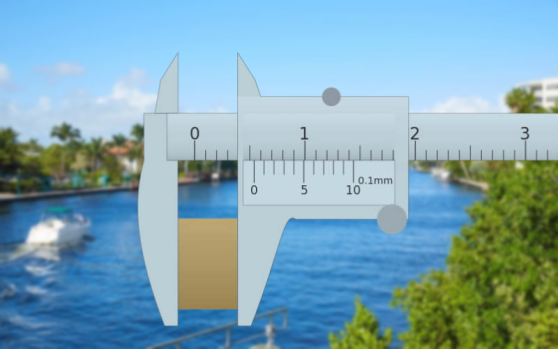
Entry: 5.4mm
